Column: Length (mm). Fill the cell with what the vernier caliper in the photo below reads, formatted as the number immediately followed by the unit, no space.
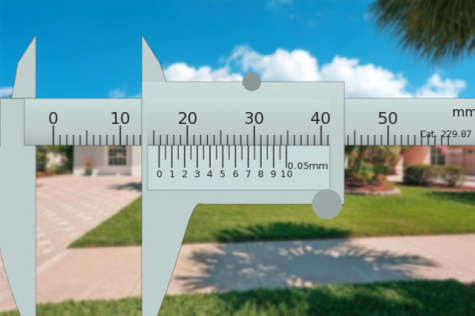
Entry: 15.8mm
